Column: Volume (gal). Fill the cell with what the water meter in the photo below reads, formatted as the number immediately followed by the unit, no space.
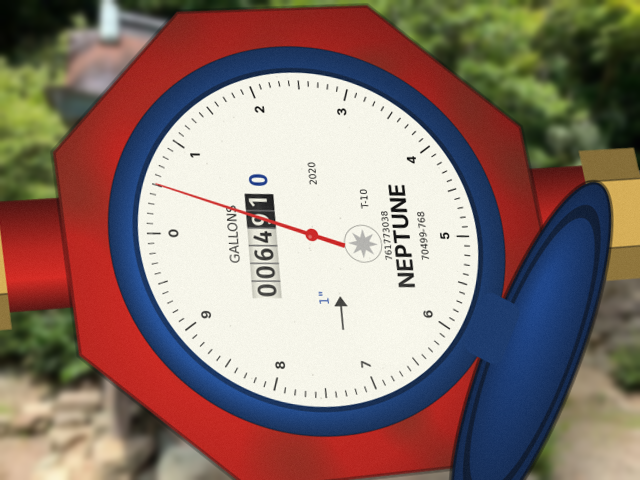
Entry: 64910.5gal
